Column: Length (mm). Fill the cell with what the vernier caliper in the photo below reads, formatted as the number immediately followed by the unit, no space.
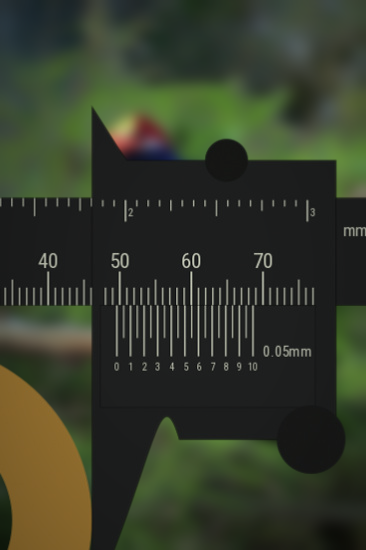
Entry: 49.6mm
